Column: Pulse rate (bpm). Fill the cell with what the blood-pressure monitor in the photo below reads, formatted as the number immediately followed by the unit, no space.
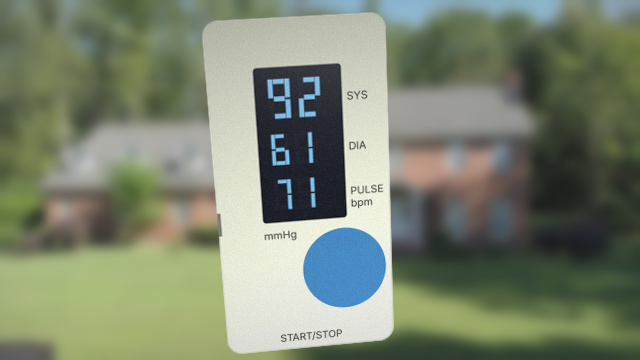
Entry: 71bpm
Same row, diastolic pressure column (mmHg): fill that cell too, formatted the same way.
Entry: 61mmHg
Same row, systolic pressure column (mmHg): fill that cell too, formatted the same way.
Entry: 92mmHg
